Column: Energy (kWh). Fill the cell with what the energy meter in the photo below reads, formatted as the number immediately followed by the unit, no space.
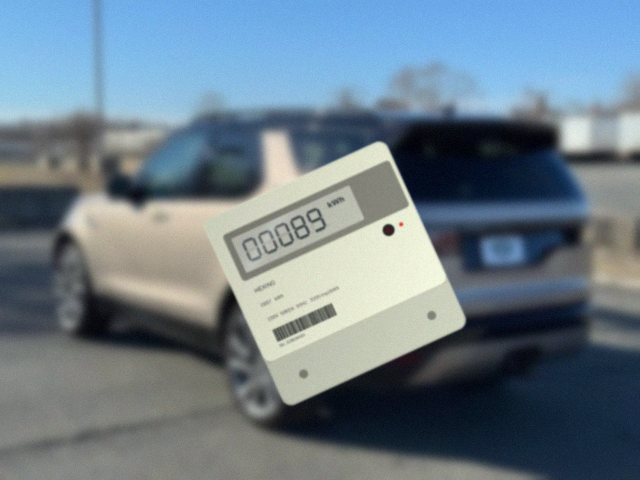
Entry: 89kWh
